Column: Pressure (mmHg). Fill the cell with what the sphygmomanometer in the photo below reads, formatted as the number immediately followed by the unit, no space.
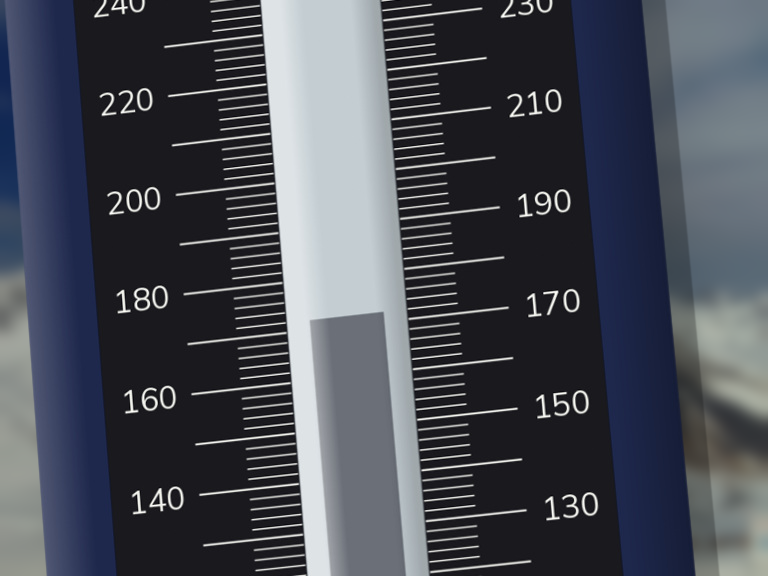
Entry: 172mmHg
